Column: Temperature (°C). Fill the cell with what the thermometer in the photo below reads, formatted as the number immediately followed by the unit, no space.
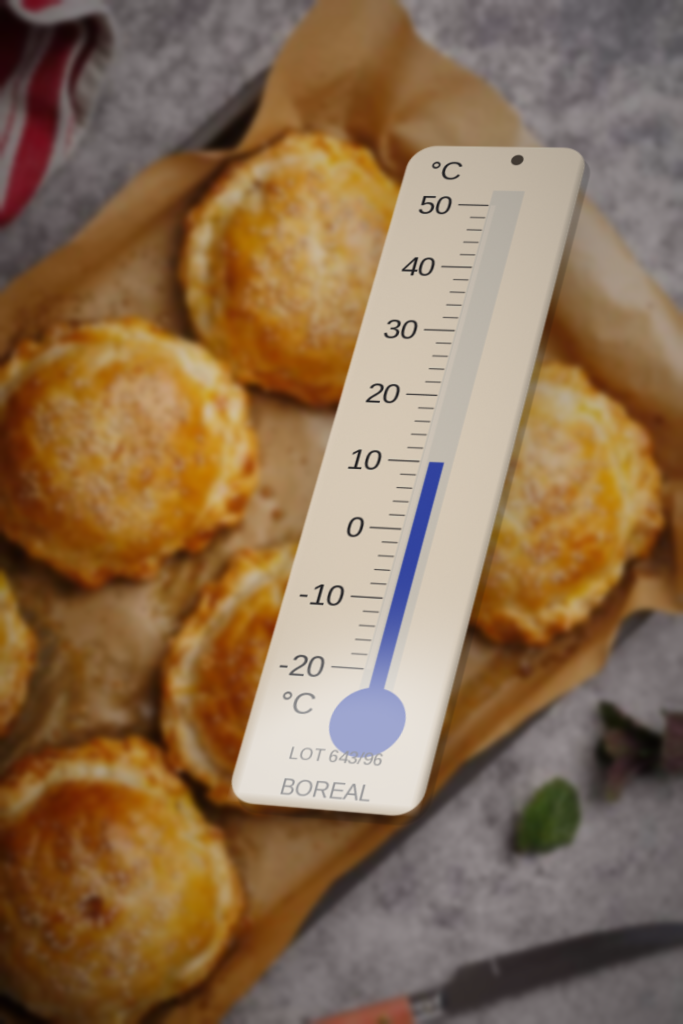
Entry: 10°C
